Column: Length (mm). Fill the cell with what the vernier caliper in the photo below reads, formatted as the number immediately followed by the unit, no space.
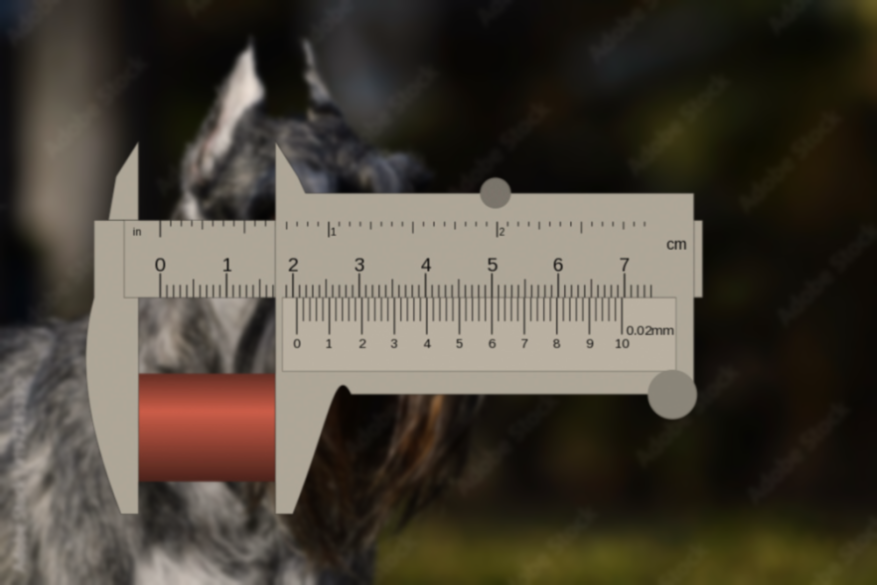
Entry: 20.6mm
